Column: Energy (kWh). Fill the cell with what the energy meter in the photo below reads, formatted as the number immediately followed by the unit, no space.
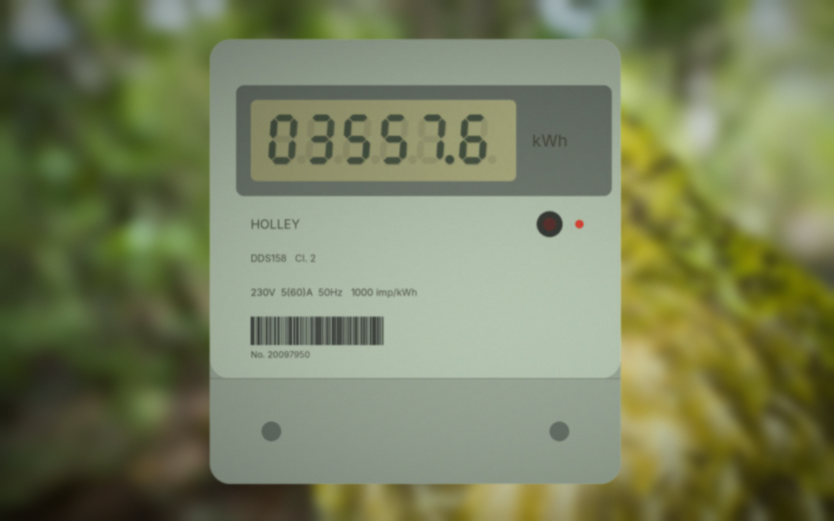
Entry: 3557.6kWh
